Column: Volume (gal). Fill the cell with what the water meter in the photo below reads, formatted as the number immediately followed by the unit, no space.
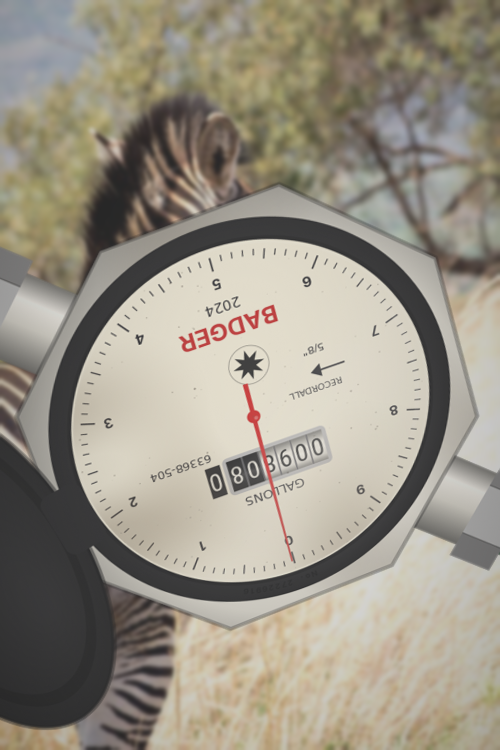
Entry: 98080.0gal
